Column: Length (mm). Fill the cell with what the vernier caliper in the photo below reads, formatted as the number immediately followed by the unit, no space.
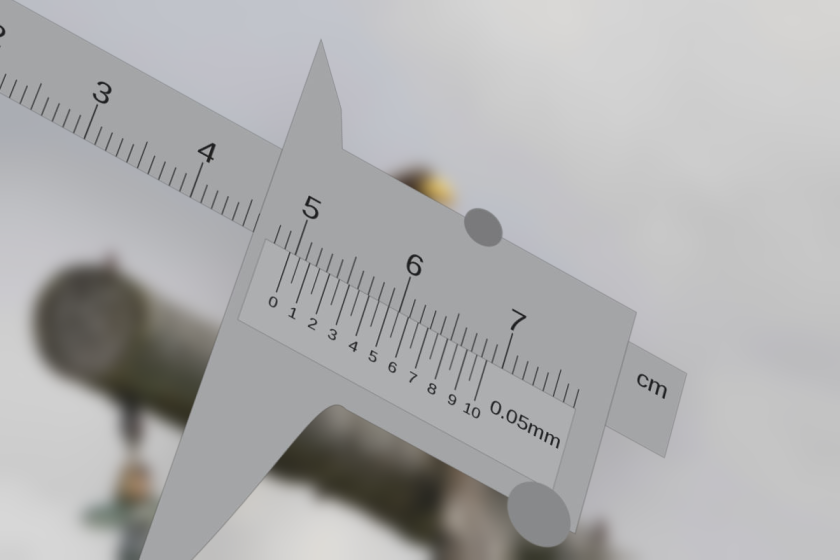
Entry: 49.5mm
